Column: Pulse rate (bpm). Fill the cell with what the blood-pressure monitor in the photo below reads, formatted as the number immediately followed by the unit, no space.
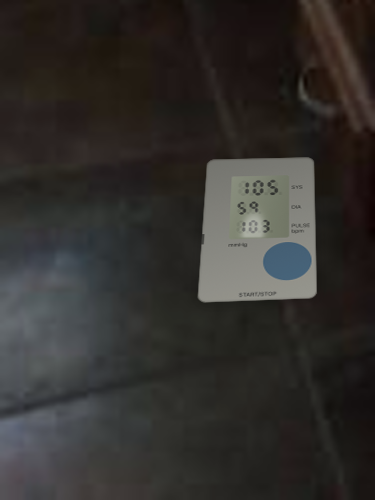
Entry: 103bpm
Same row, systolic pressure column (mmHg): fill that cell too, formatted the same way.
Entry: 105mmHg
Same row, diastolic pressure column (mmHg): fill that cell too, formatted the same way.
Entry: 59mmHg
